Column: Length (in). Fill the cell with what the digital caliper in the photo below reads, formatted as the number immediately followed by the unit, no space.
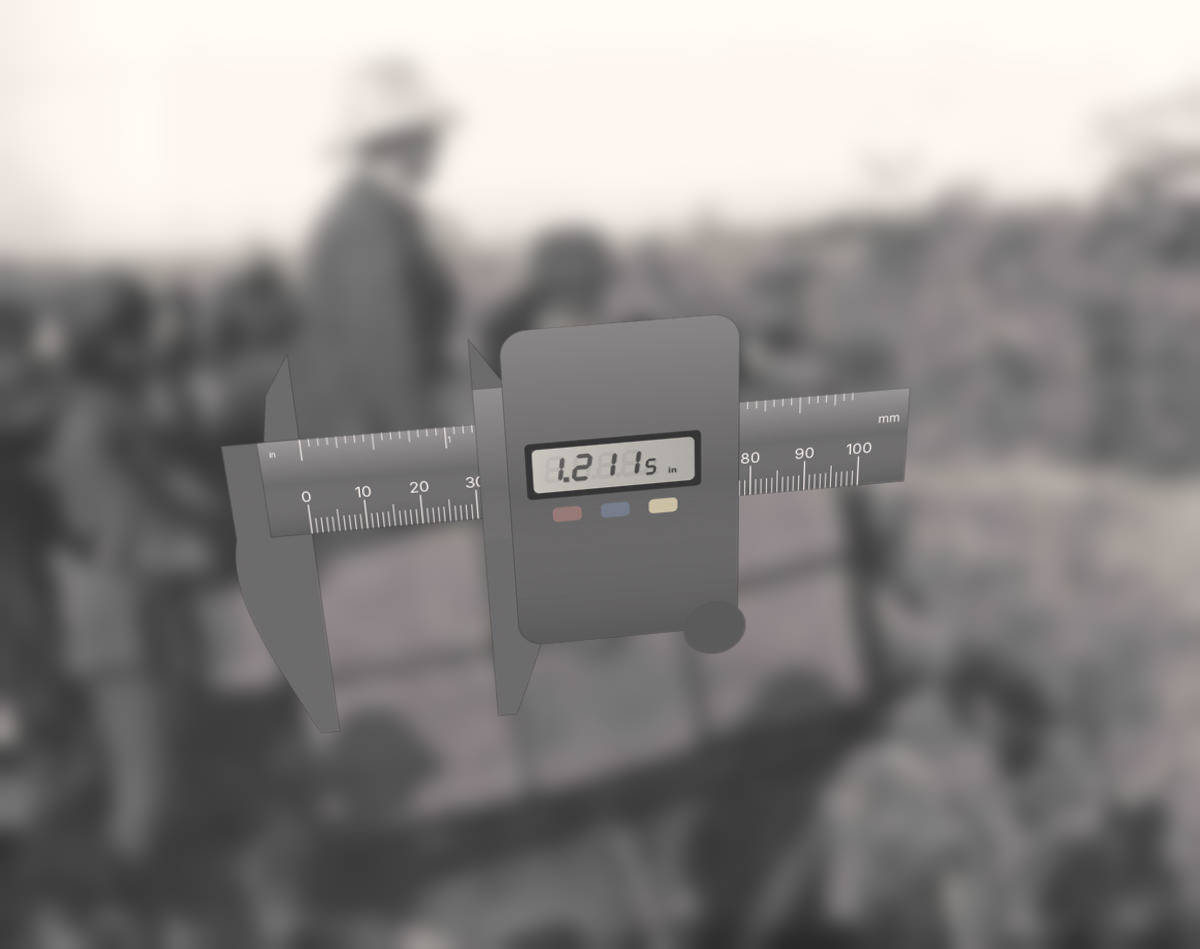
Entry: 1.2115in
